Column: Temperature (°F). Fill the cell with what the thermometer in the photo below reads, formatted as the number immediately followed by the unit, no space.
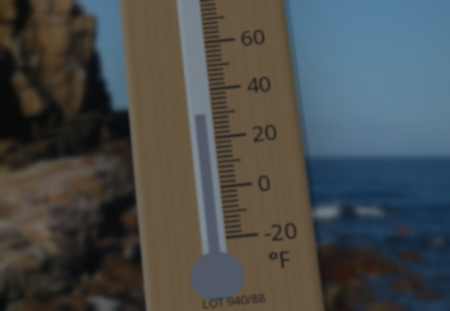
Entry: 30°F
